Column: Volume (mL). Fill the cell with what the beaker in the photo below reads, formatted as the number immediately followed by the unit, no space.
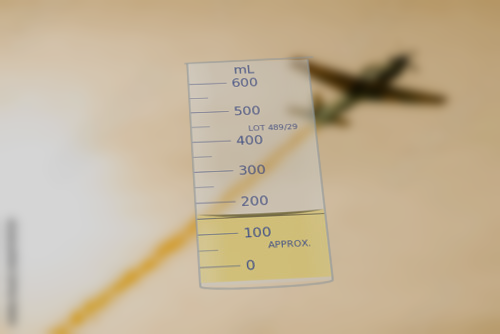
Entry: 150mL
